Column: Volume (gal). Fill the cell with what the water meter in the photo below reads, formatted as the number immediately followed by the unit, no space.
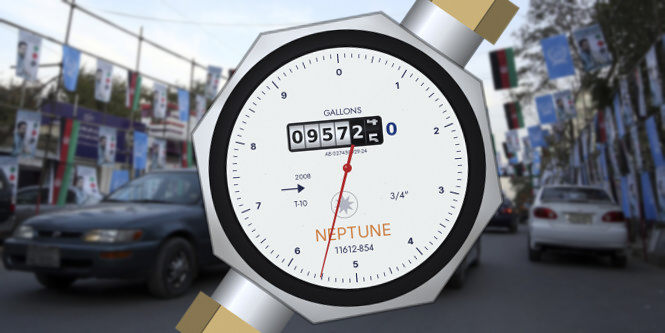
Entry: 957245.5gal
